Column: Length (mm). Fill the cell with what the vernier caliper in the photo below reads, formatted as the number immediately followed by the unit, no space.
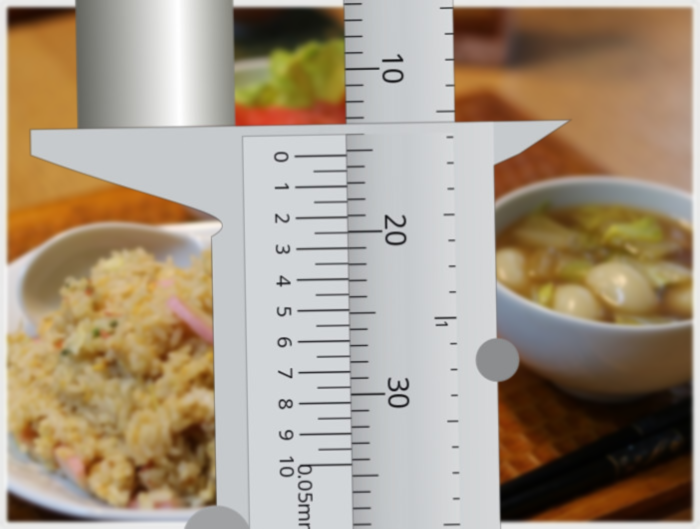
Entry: 15.3mm
